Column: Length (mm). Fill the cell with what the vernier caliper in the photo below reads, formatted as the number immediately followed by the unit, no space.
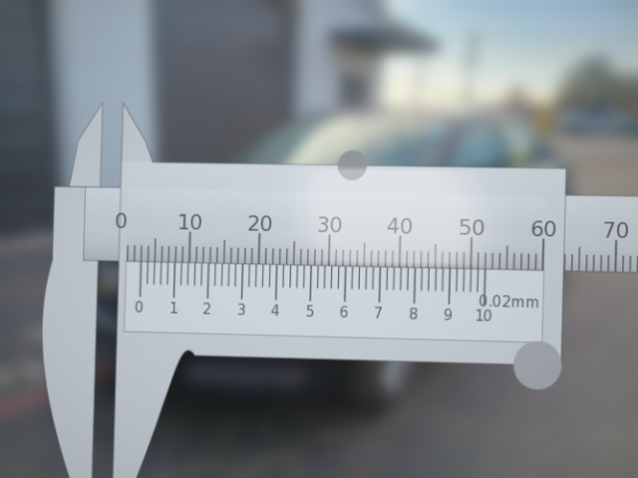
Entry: 3.0mm
